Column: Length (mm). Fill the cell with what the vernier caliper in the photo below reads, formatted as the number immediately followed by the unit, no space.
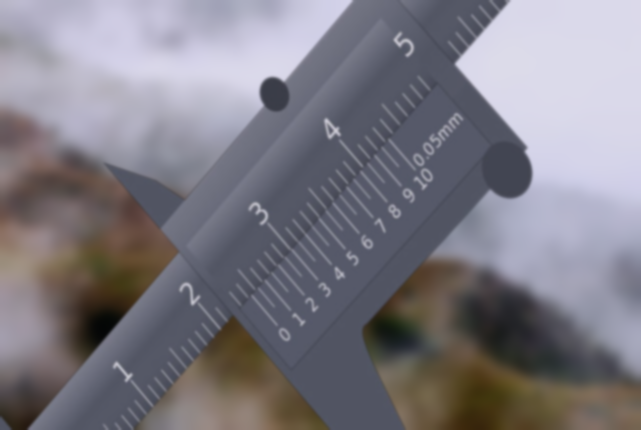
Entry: 24.4mm
